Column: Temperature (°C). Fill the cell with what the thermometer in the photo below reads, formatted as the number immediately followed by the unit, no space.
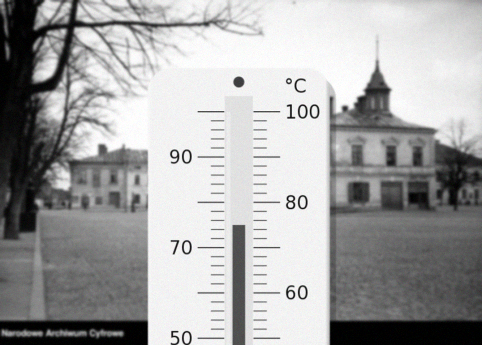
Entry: 75°C
